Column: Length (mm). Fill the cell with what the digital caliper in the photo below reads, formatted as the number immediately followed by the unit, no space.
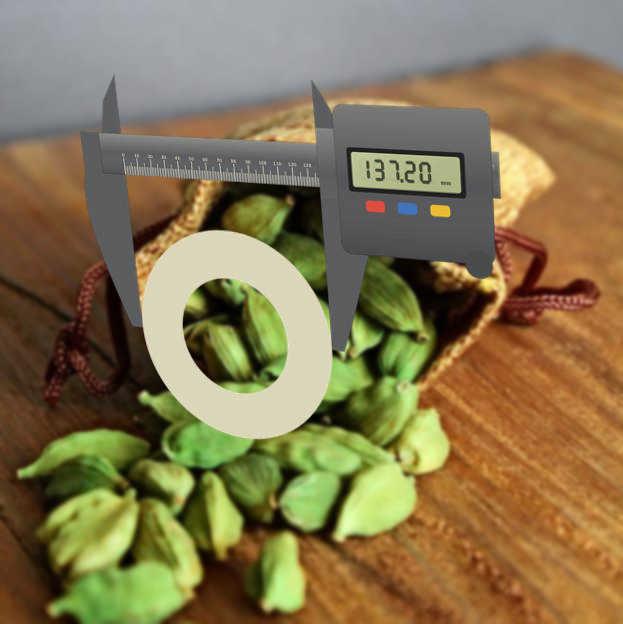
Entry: 137.20mm
